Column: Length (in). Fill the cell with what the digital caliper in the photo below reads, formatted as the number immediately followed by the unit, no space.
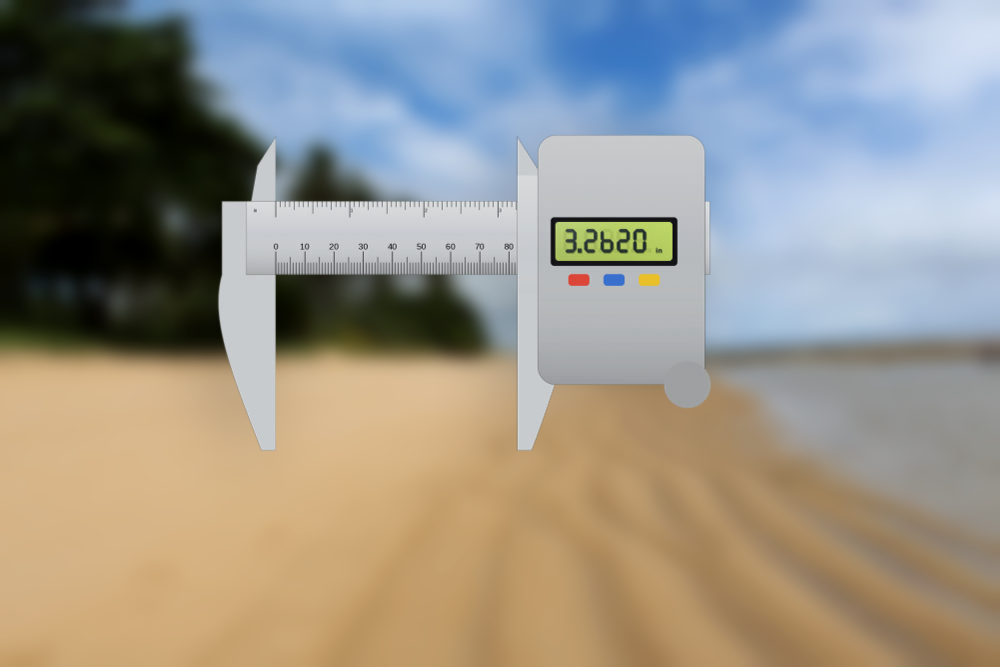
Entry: 3.2620in
